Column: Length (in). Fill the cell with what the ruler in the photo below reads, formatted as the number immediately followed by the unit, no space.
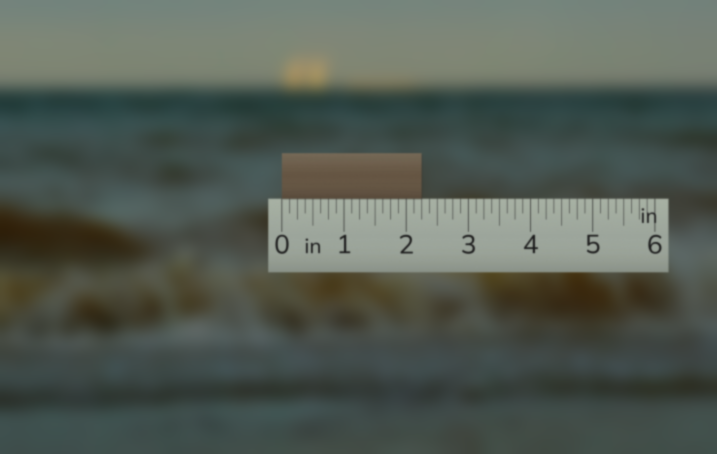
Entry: 2.25in
